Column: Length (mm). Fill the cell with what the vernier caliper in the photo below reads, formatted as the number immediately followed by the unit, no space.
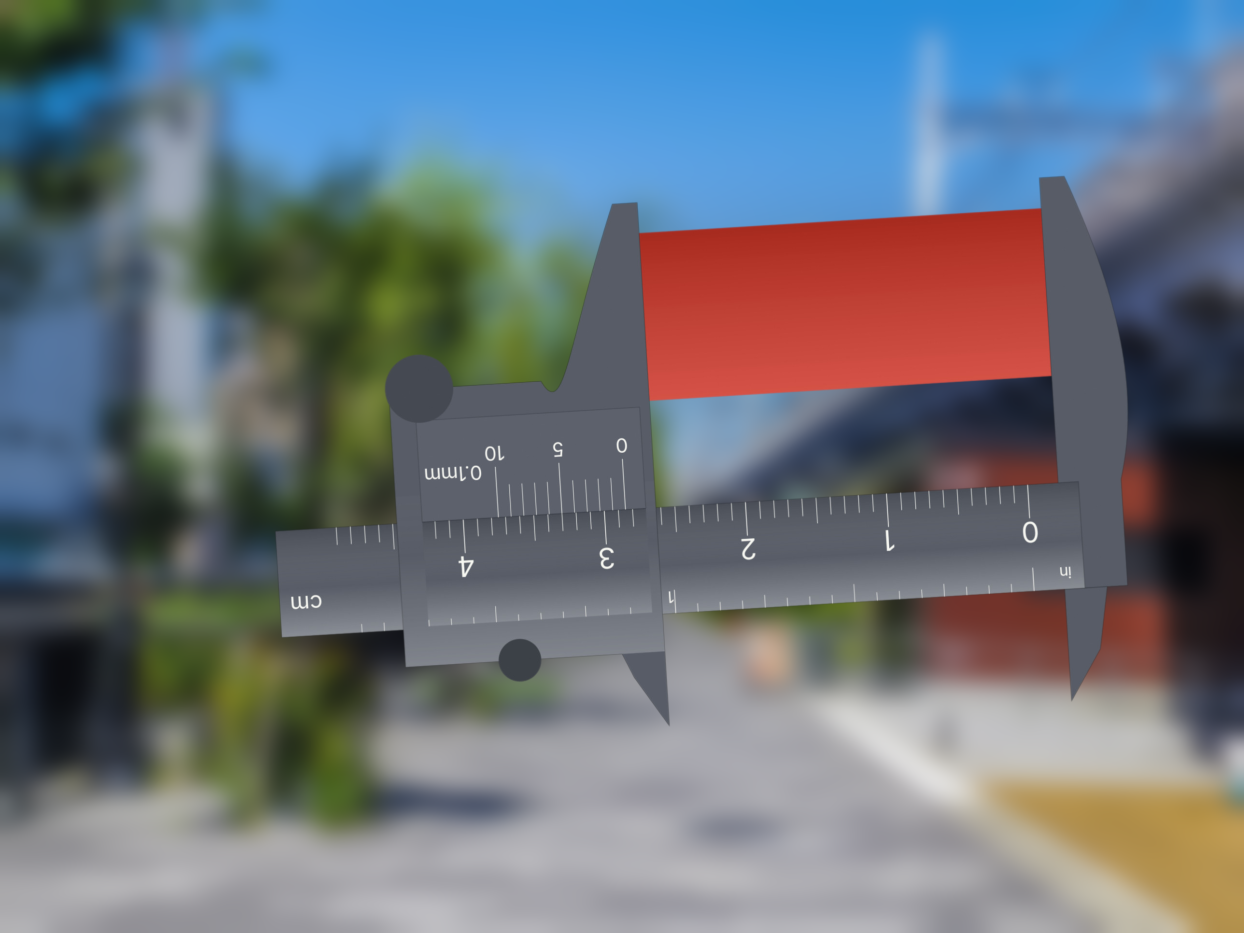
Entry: 28.5mm
